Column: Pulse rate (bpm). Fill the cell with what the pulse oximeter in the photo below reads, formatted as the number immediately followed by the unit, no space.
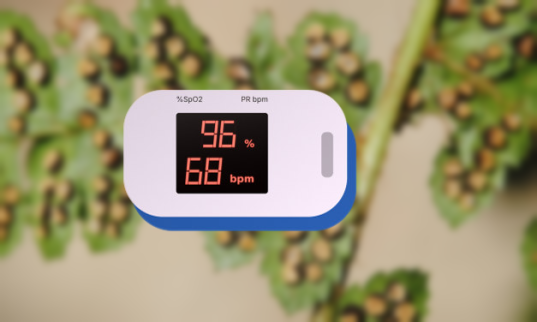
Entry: 68bpm
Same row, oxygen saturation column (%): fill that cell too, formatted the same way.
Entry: 96%
